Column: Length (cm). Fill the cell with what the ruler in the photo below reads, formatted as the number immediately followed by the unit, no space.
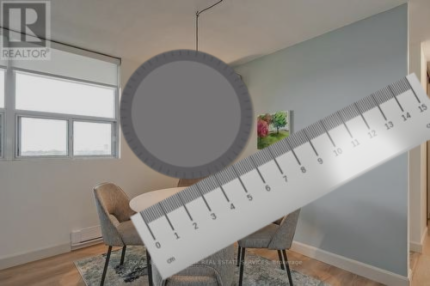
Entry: 6.5cm
